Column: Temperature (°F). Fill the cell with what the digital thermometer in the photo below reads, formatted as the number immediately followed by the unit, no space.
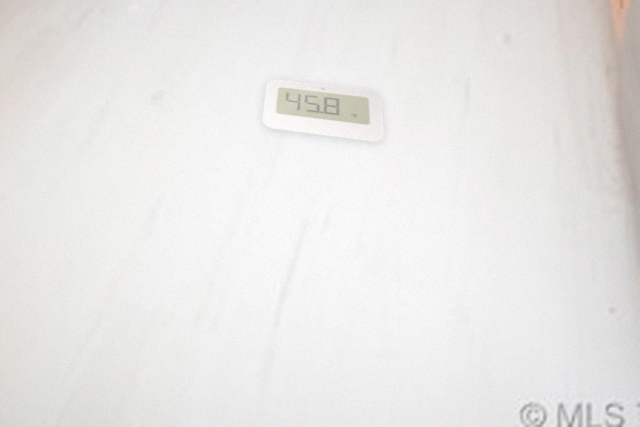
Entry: 45.8°F
